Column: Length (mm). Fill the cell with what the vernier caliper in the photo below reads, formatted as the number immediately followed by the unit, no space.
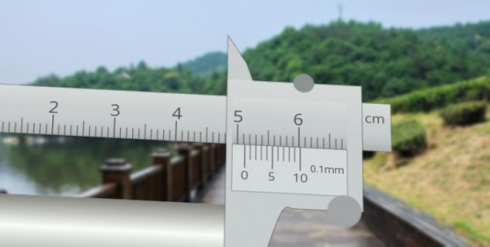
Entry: 51.2mm
